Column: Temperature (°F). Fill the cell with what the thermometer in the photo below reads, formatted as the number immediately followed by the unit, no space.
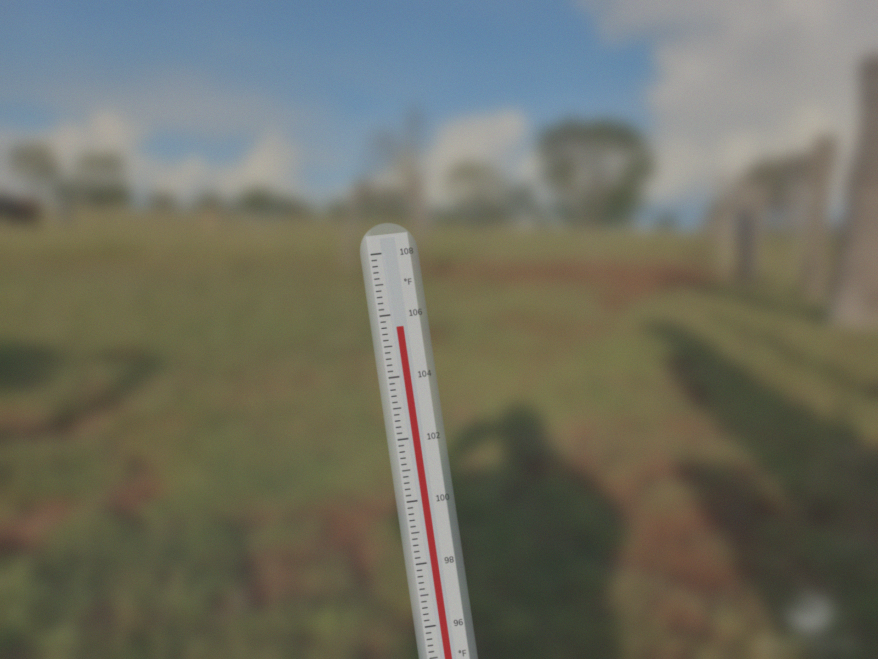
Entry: 105.6°F
